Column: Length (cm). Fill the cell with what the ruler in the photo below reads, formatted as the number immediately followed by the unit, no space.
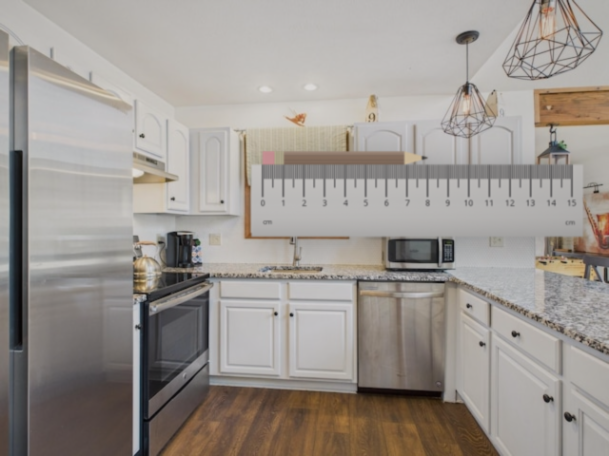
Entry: 8cm
